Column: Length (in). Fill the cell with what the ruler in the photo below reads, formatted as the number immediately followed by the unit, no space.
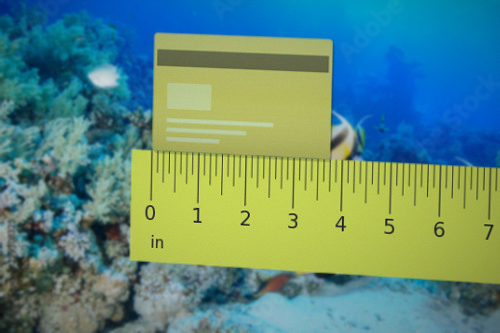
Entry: 3.75in
